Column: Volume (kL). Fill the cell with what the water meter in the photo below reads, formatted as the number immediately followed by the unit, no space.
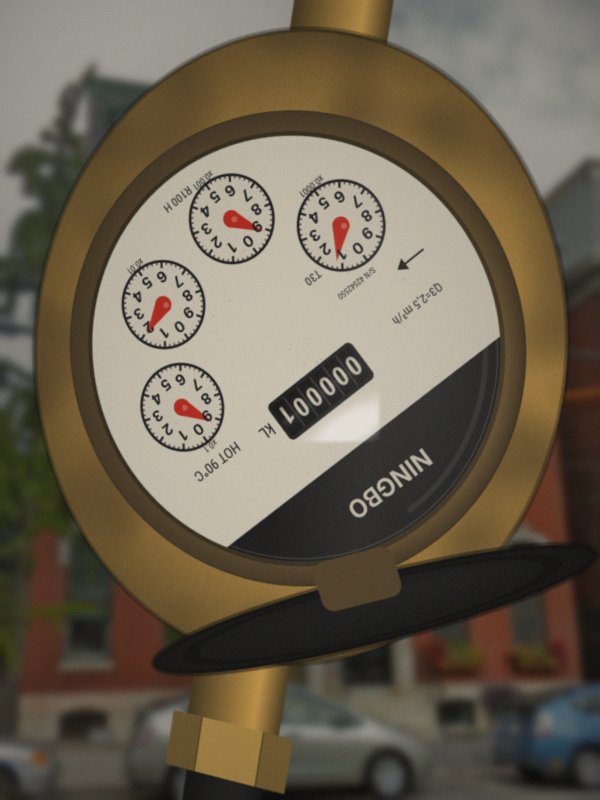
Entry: 0.9191kL
